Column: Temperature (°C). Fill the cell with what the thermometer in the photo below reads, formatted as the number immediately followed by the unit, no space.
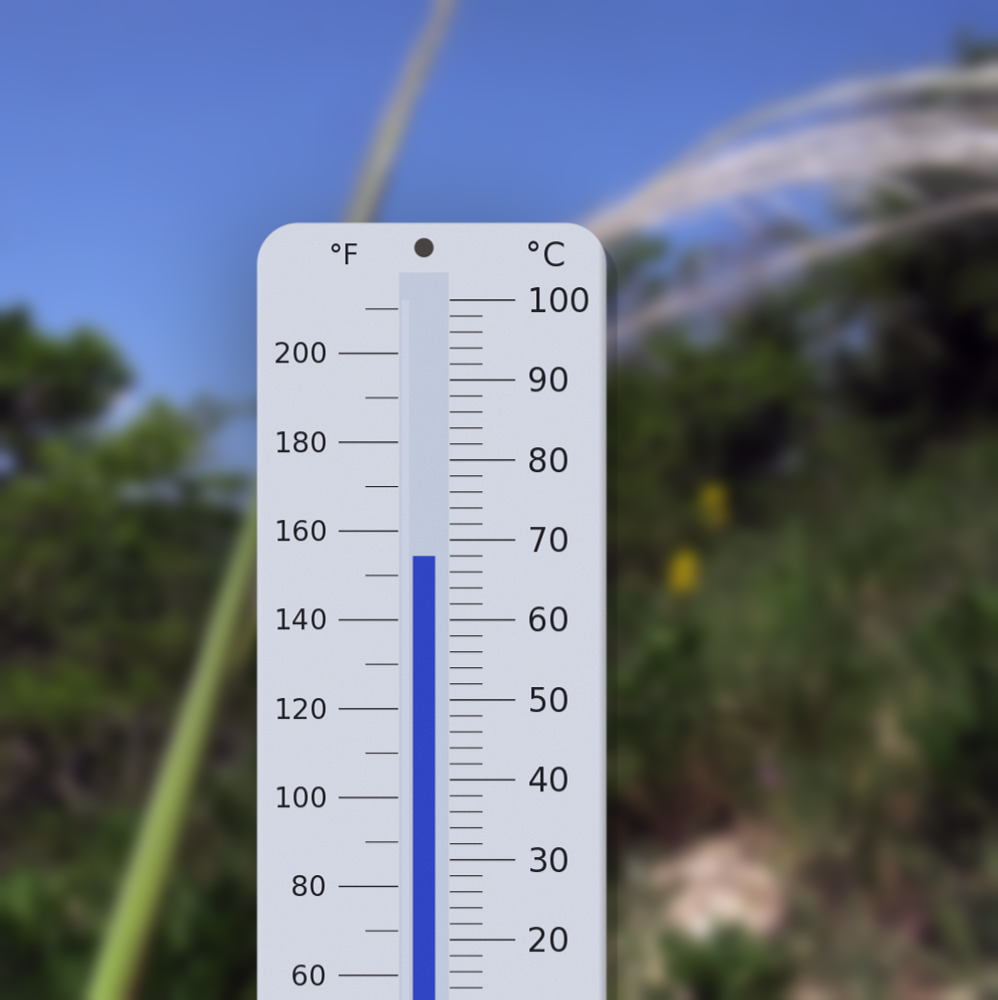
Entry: 68°C
